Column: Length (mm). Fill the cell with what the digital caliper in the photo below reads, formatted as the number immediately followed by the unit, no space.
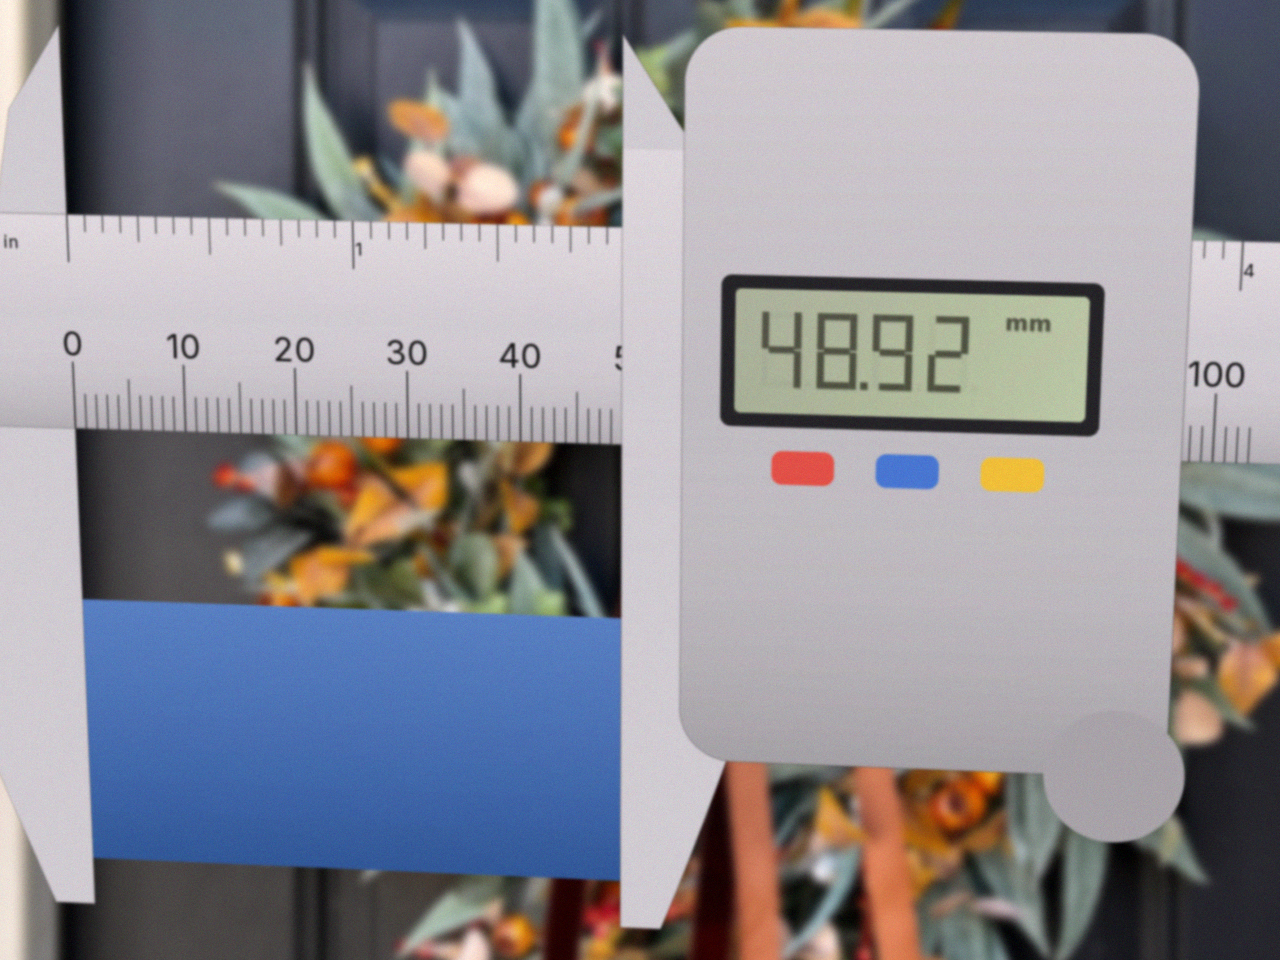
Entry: 48.92mm
